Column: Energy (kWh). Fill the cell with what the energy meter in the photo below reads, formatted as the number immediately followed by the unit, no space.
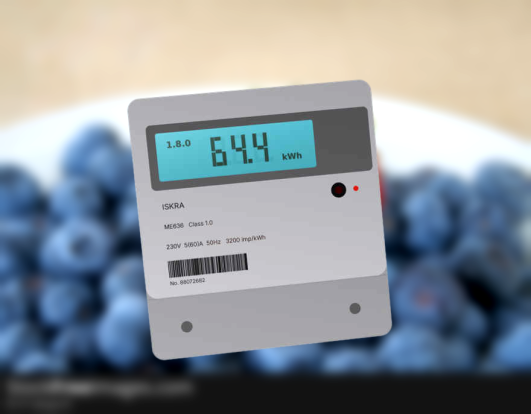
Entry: 64.4kWh
